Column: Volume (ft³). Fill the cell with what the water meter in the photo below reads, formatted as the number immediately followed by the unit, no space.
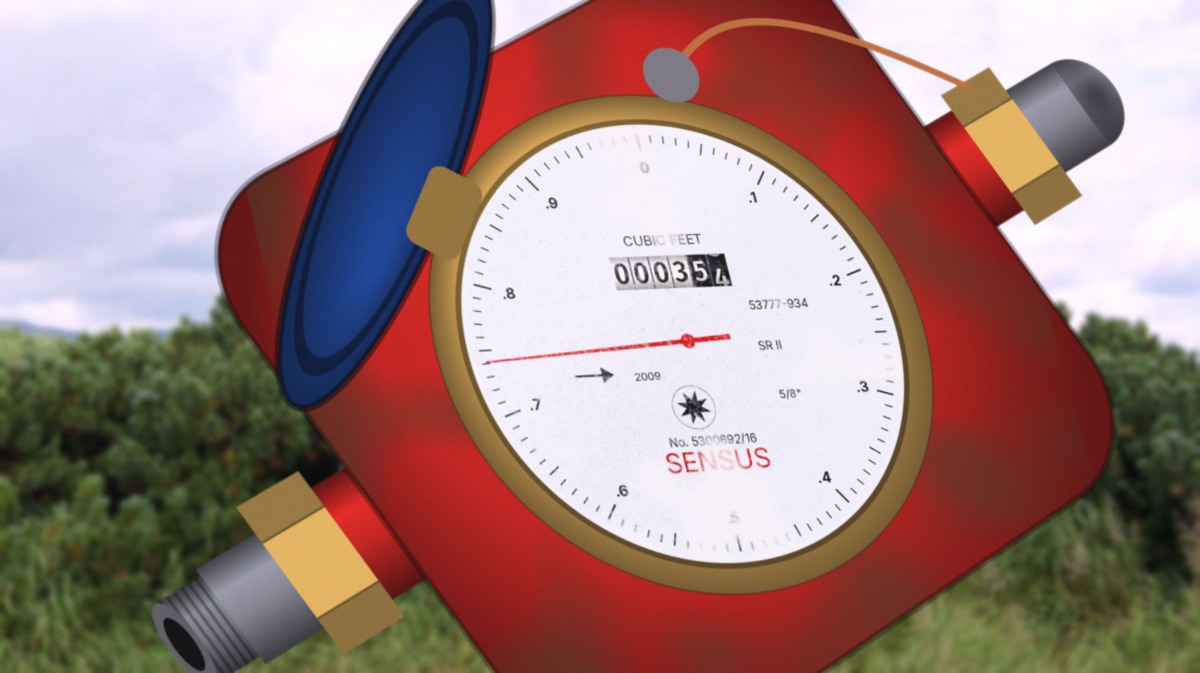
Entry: 353.74ft³
